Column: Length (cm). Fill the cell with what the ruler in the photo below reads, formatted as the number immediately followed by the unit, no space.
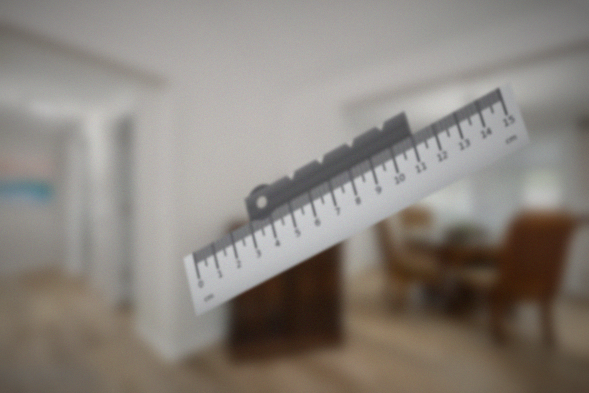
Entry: 8cm
